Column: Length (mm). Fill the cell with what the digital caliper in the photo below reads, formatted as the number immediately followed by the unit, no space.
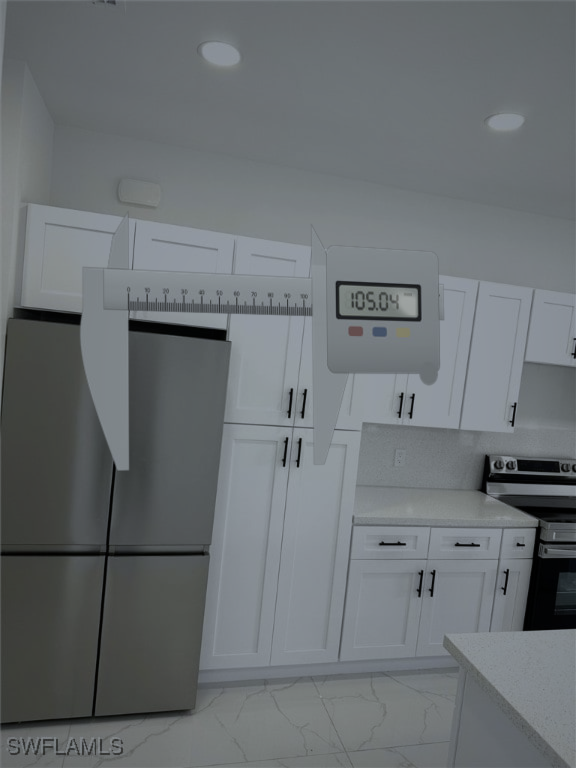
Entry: 105.04mm
